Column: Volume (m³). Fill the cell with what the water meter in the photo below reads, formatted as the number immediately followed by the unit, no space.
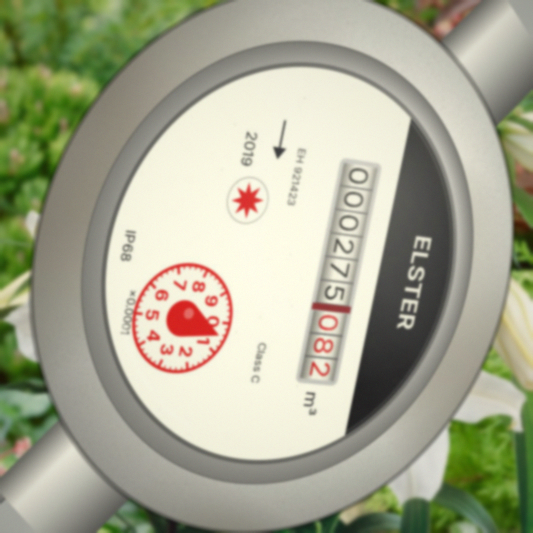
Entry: 275.0820m³
